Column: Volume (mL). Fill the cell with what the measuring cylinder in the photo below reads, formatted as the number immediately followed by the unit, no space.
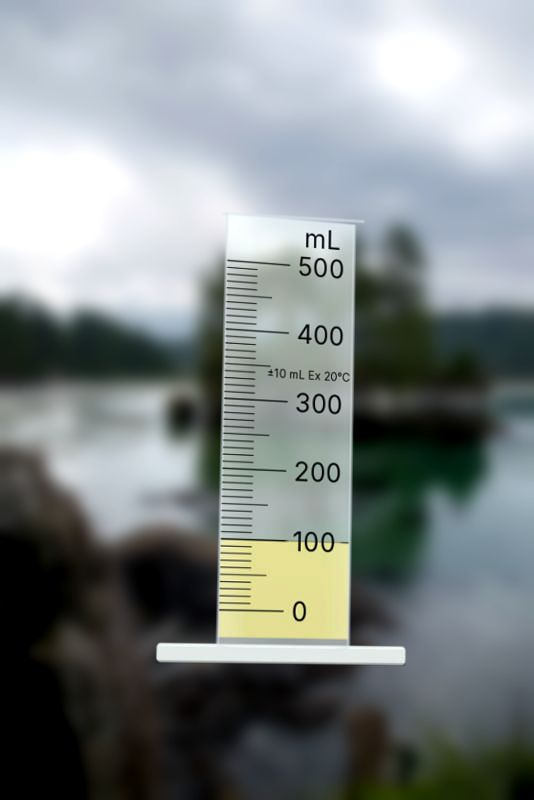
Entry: 100mL
